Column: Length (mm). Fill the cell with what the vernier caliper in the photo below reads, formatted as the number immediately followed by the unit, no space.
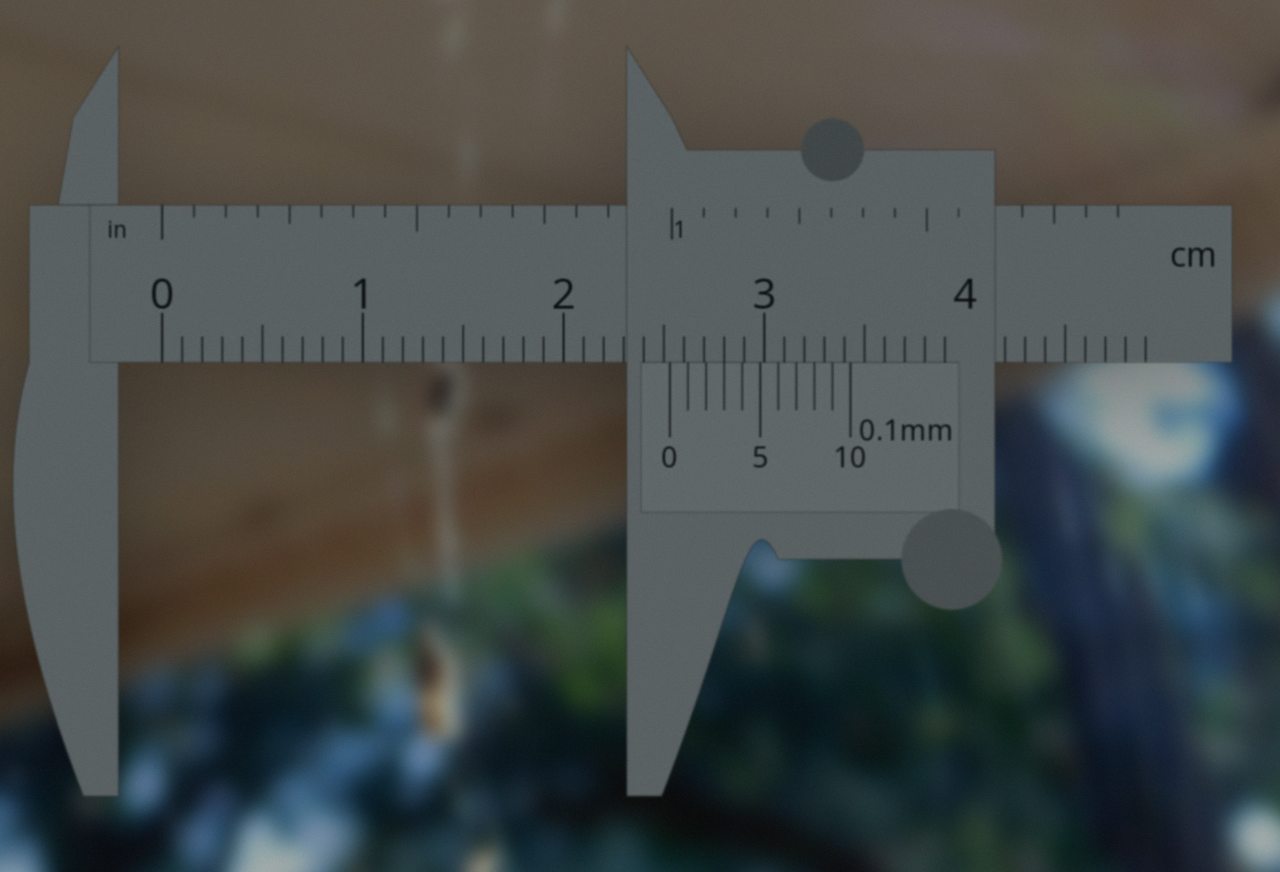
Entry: 25.3mm
